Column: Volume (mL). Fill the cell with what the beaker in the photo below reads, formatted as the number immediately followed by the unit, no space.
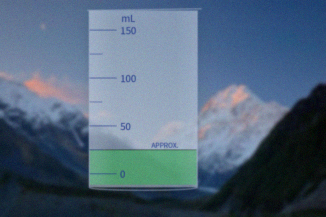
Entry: 25mL
